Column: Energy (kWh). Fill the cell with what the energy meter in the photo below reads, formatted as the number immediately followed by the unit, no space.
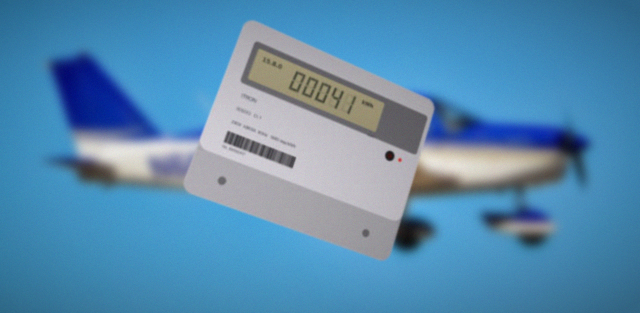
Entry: 41kWh
